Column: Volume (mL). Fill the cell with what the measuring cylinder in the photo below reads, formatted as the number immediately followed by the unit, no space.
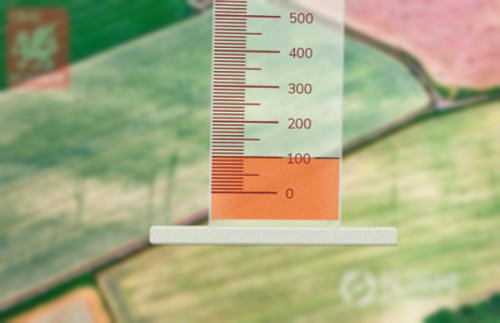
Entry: 100mL
